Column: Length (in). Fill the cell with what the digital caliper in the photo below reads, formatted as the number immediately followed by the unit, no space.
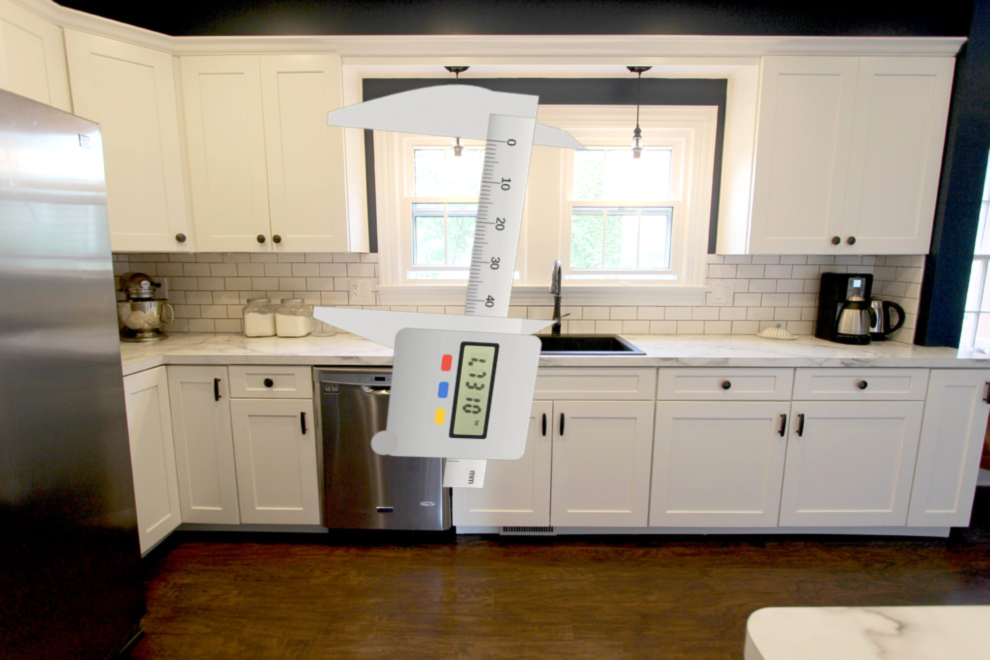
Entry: 1.7310in
